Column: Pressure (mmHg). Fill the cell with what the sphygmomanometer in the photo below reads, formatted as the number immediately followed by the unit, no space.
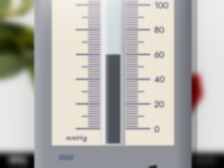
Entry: 60mmHg
